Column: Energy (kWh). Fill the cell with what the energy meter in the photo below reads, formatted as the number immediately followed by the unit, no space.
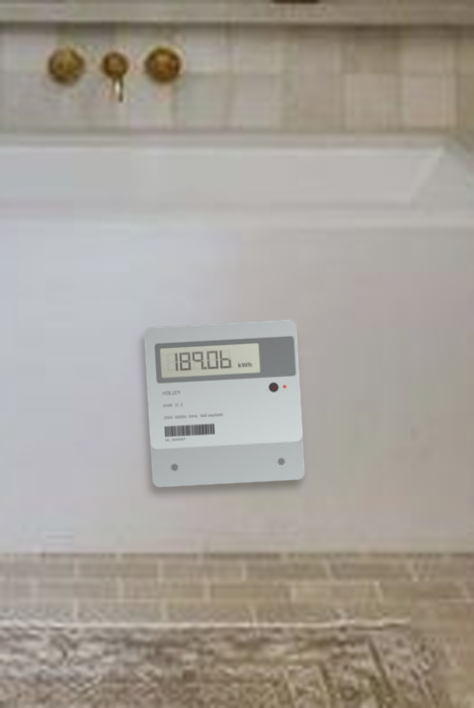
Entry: 189.06kWh
